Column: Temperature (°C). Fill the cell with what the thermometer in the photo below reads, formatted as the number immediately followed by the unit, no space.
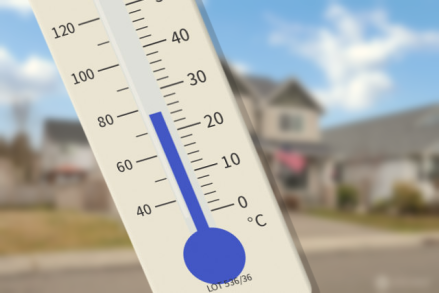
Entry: 25°C
